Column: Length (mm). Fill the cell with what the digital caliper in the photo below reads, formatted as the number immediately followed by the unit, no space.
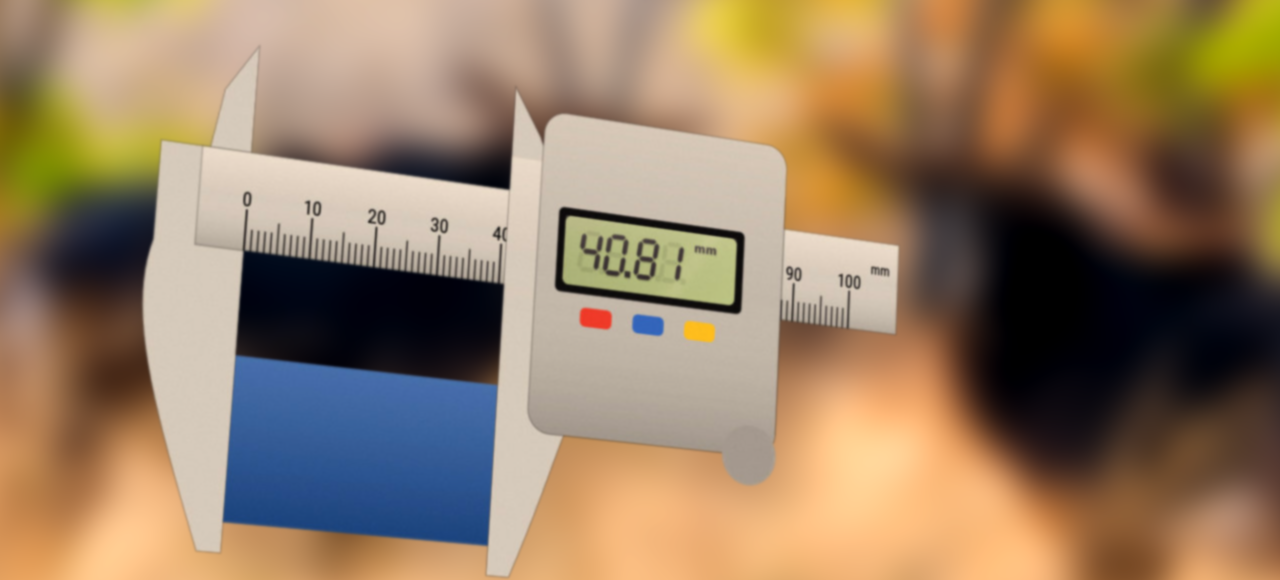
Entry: 40.81mm
